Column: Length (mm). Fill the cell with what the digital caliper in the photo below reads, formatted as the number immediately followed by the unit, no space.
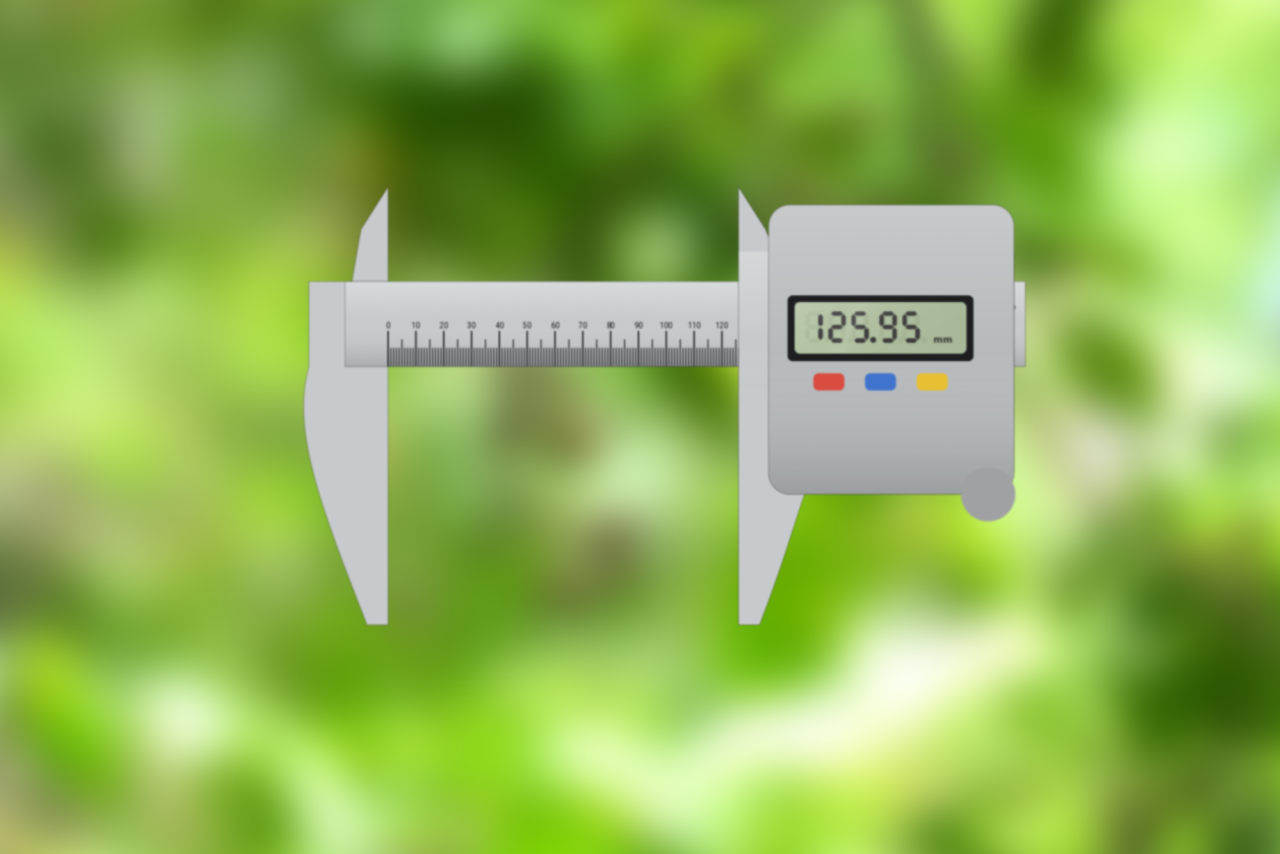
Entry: 125.95mm
